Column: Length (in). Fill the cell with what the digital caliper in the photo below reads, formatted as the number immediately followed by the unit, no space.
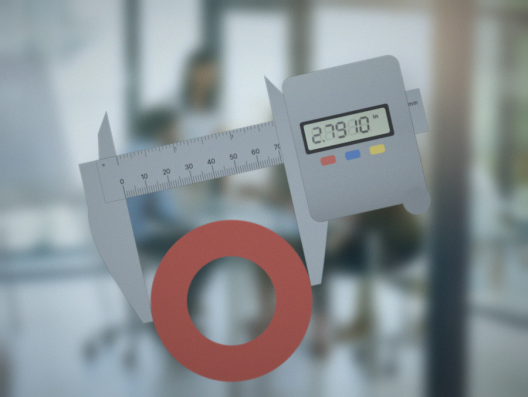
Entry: 2.7910in
